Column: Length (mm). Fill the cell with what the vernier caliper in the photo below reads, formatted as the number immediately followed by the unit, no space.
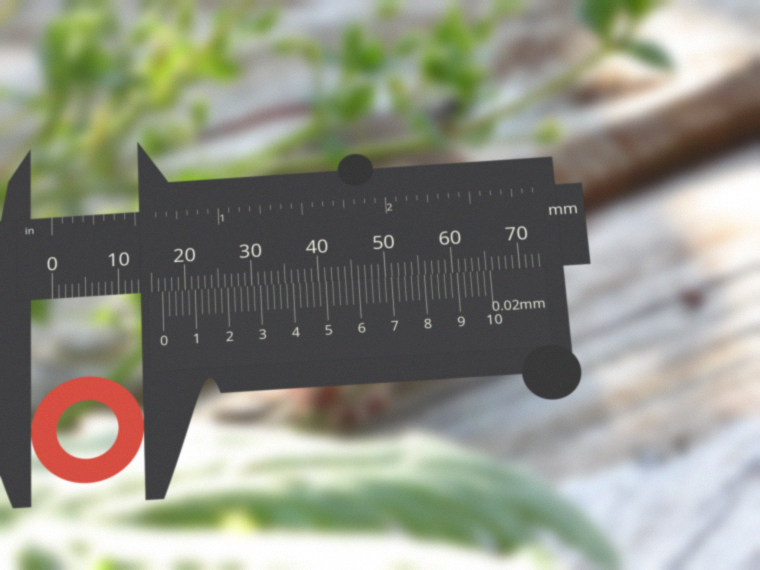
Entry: 16.6mm
